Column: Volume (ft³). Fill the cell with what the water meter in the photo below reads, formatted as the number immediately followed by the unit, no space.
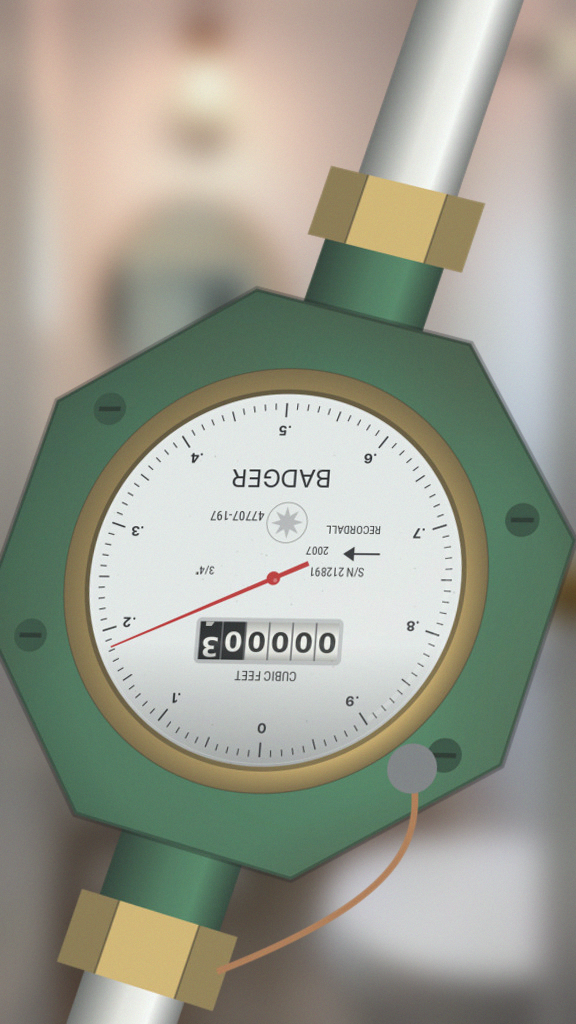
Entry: 3.18ft³
